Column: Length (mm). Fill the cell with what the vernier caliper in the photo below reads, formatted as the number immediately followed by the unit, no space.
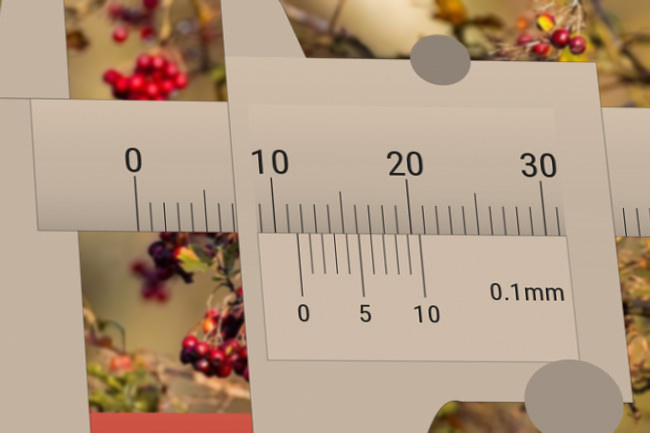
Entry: 11.6mm
